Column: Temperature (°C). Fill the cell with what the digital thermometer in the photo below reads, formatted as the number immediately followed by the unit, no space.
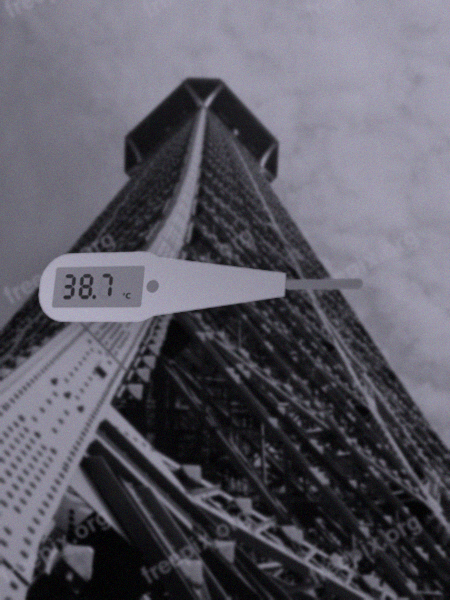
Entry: 38.7°C
